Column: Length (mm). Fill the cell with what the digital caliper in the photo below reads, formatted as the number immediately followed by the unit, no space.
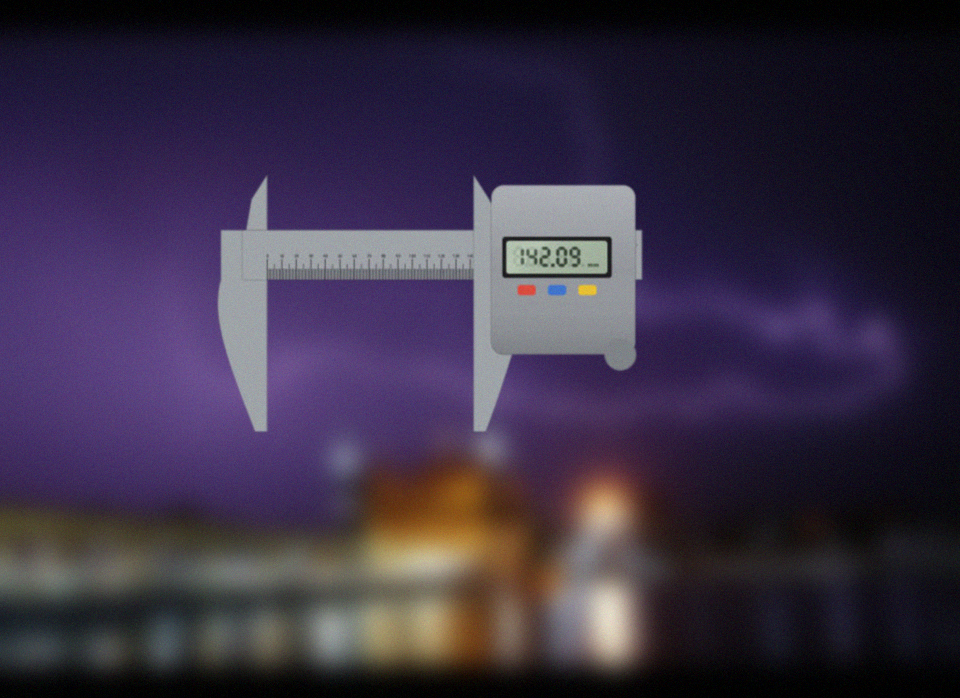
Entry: 142.09mm
